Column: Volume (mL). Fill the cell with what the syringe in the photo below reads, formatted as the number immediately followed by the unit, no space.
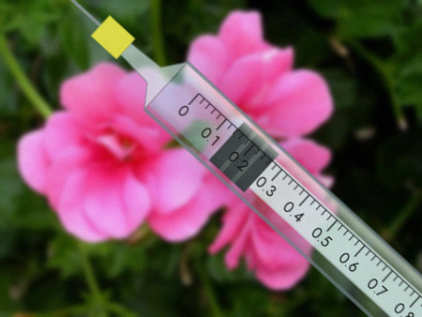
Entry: 0.14mL
